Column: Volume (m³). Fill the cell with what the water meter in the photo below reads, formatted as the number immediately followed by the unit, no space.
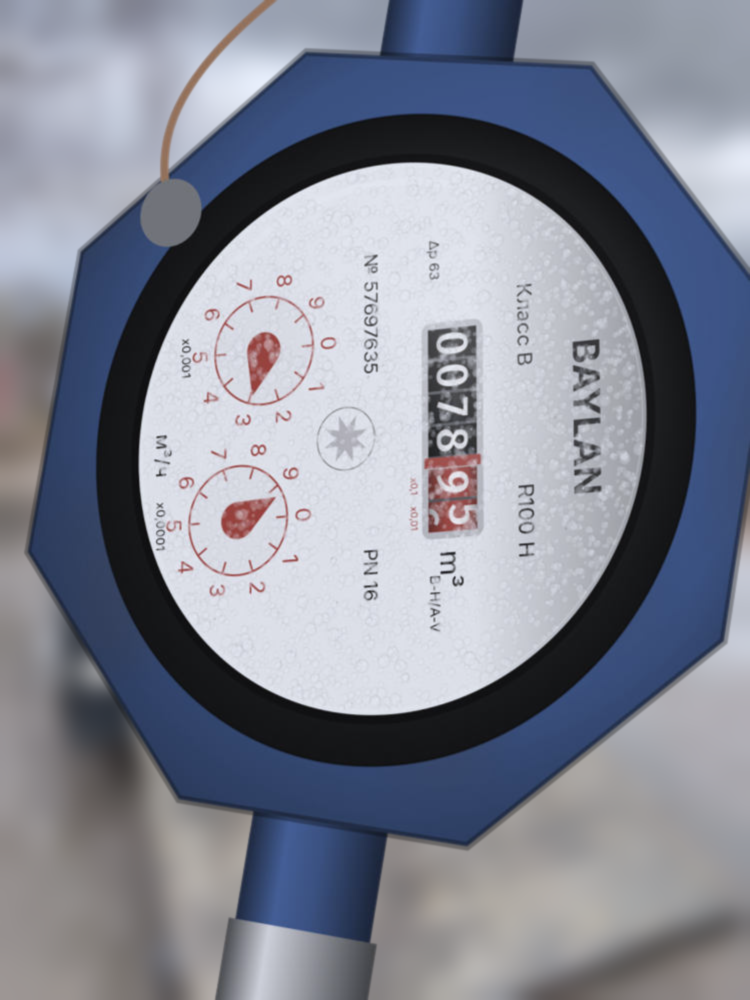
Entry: 78.9529m³
